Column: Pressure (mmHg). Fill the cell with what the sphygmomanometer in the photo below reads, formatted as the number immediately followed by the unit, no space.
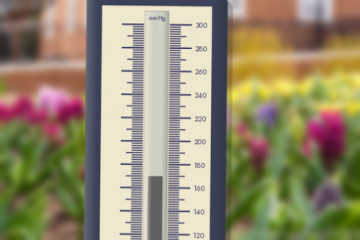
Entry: 170mmHg
